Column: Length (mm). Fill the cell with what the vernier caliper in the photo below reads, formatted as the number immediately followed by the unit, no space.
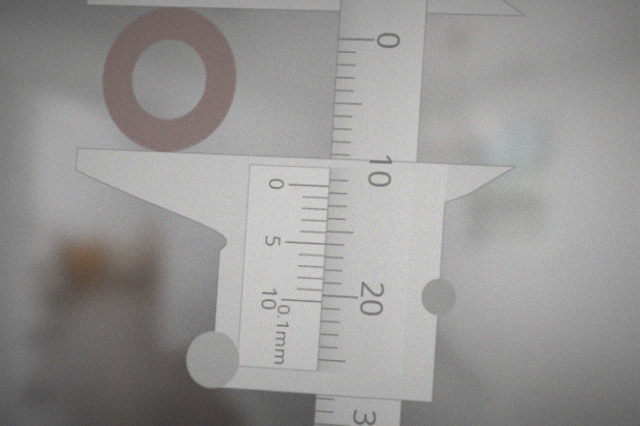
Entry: 11.5mm
